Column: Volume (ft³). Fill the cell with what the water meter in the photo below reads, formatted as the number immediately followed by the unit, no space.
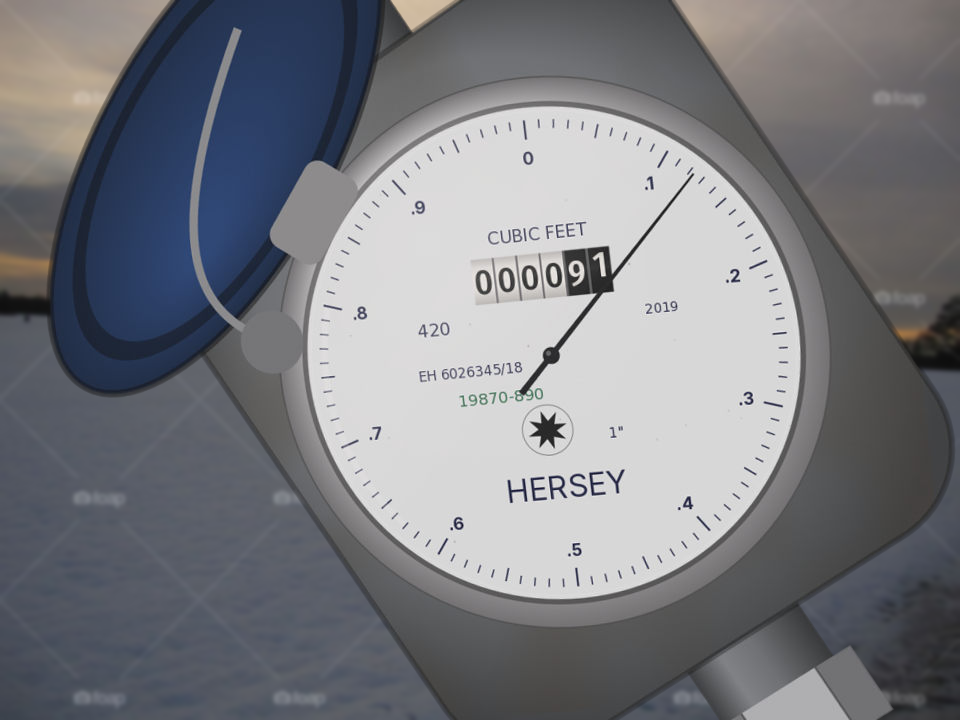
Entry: 91.12ft³
